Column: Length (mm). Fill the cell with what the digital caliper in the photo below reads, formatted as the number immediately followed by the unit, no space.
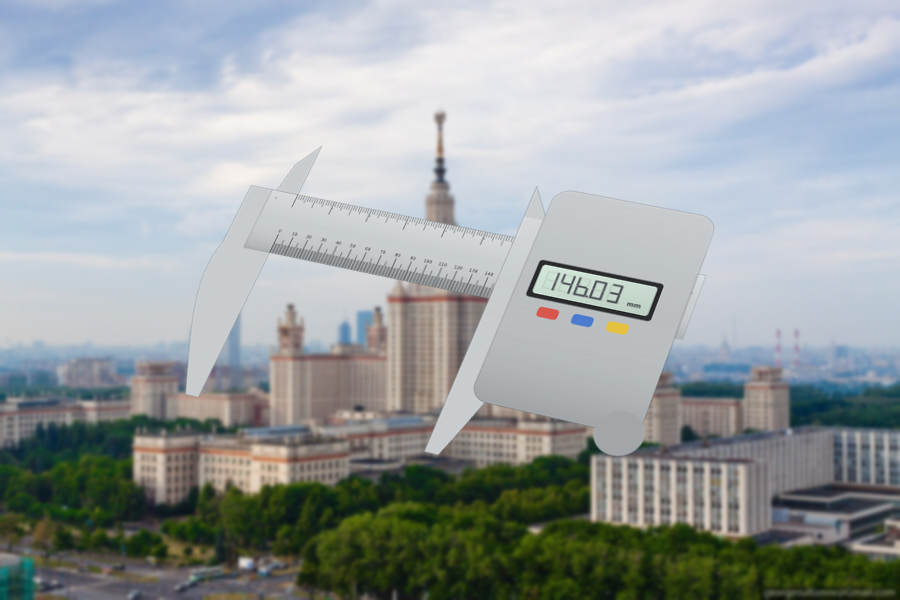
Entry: 146.03mm
